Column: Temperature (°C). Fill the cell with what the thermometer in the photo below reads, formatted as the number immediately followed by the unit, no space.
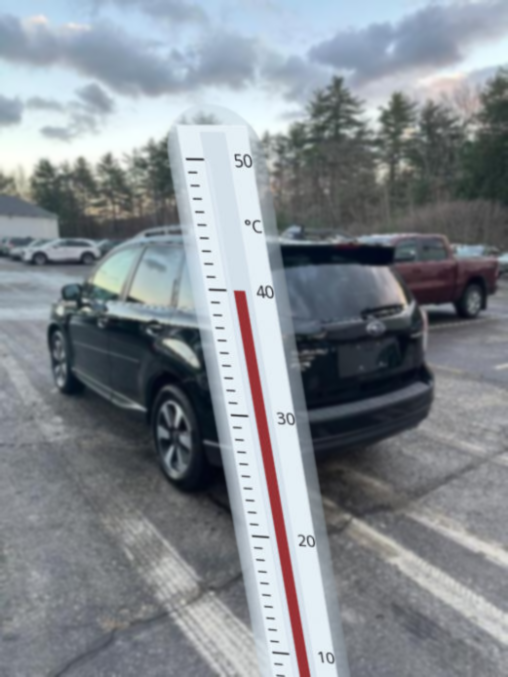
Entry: 40°C
